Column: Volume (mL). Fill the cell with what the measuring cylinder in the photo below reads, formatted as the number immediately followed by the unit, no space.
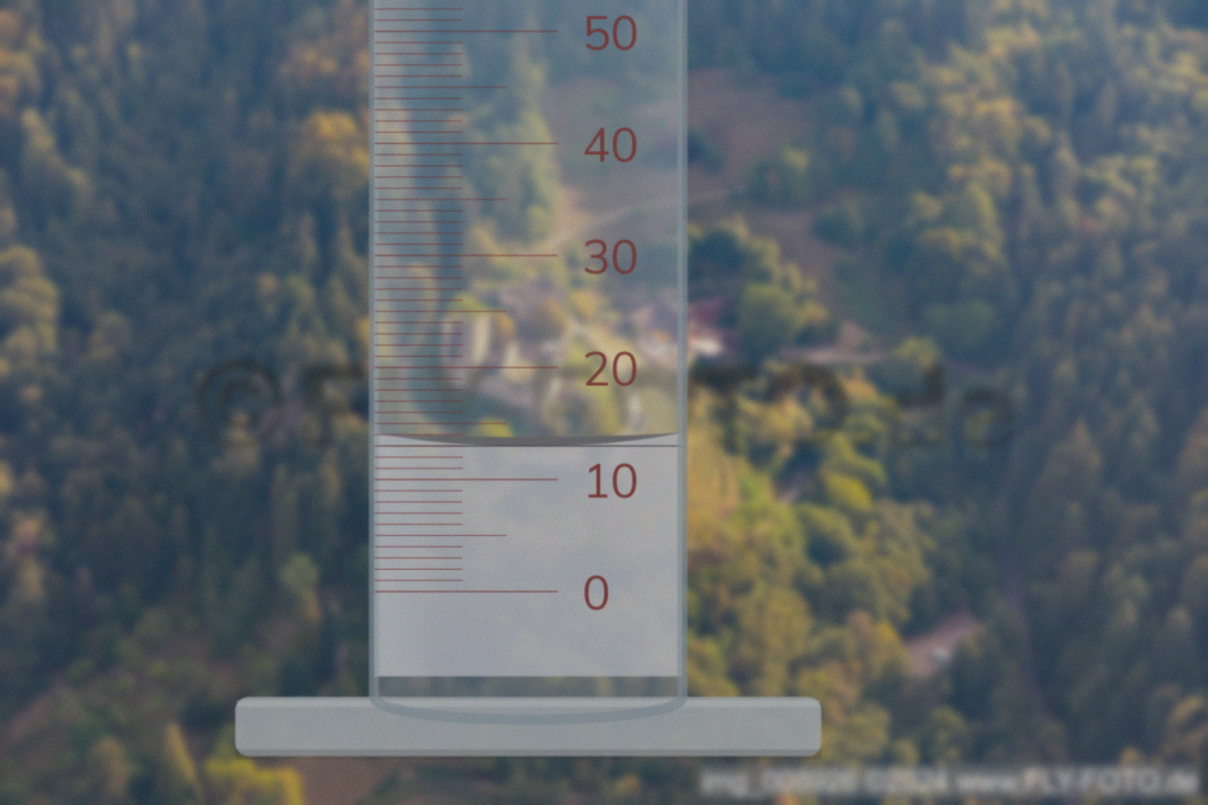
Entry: 13mL
